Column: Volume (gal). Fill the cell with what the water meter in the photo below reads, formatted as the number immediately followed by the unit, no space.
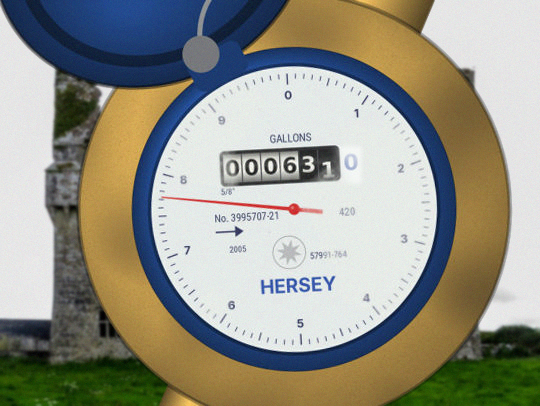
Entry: 6307.7gal
